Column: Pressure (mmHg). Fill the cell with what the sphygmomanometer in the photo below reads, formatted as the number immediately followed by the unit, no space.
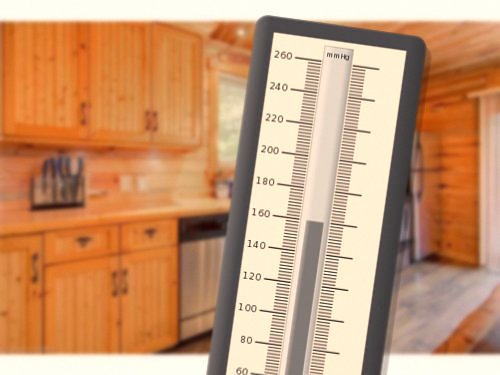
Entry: 160mmHg
